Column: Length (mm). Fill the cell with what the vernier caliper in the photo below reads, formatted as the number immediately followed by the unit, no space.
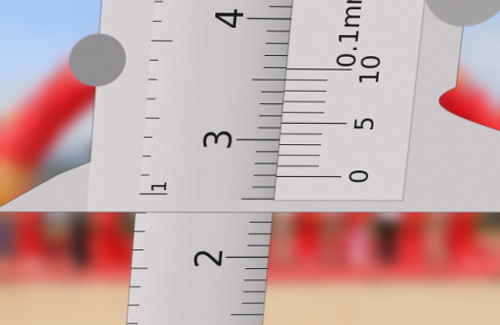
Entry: 26.9mm
